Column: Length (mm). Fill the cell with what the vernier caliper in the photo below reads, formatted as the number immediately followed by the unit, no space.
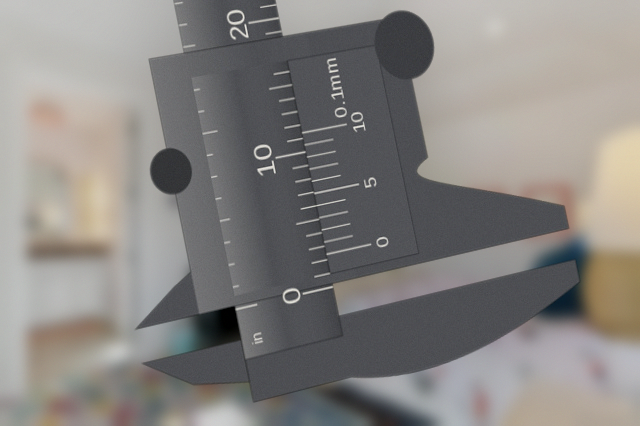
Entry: 2.4mm
